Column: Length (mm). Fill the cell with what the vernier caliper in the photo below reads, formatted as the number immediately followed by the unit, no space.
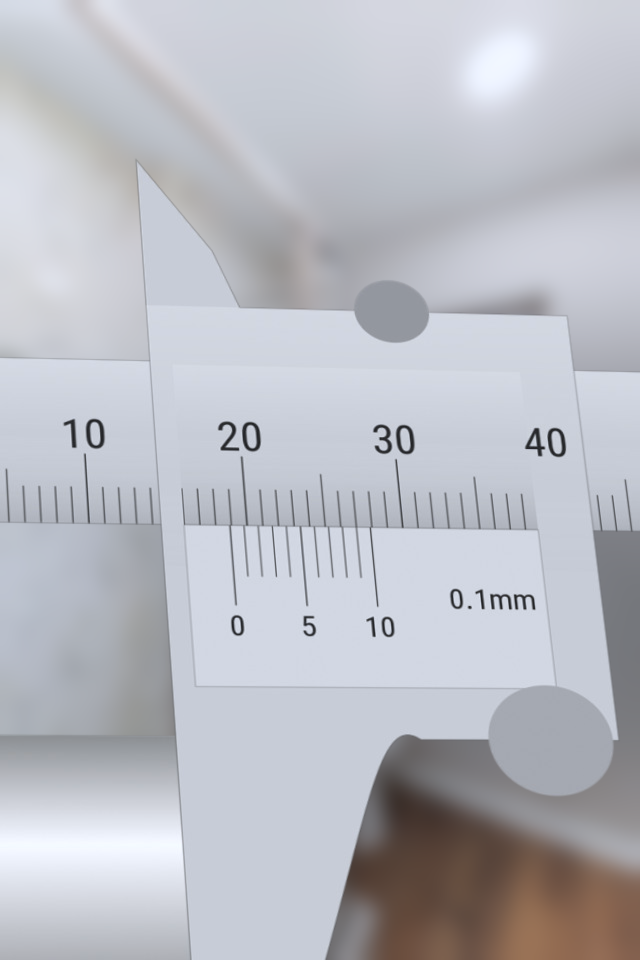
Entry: 18.9mm
